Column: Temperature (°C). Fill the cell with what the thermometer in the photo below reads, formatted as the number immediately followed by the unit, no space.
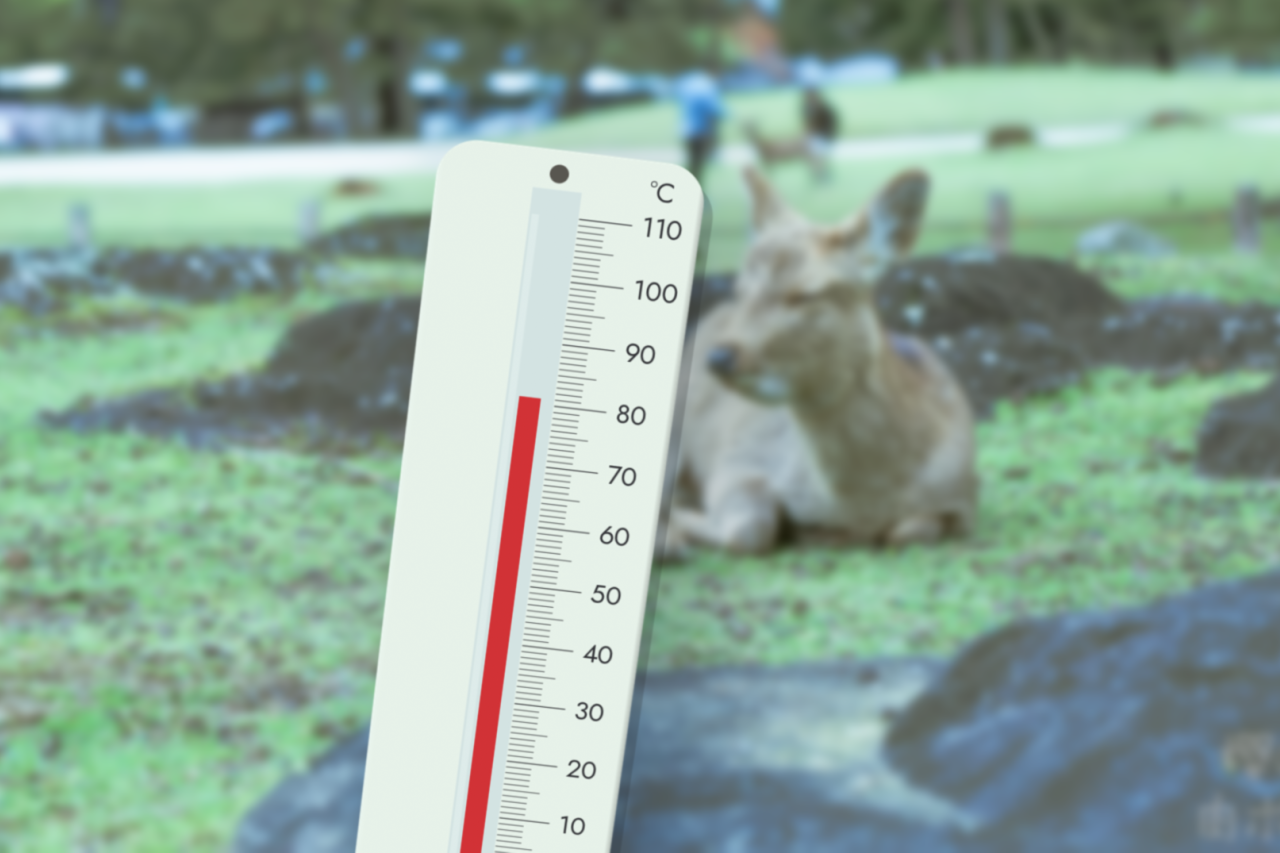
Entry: 81°C
